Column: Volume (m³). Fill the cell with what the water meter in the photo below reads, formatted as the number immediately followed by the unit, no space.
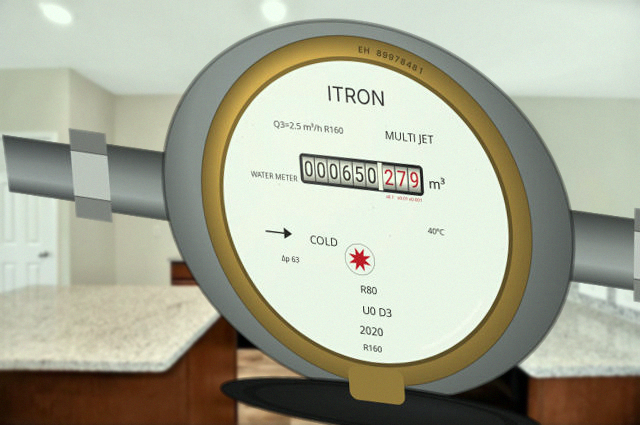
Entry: 650.279m³
